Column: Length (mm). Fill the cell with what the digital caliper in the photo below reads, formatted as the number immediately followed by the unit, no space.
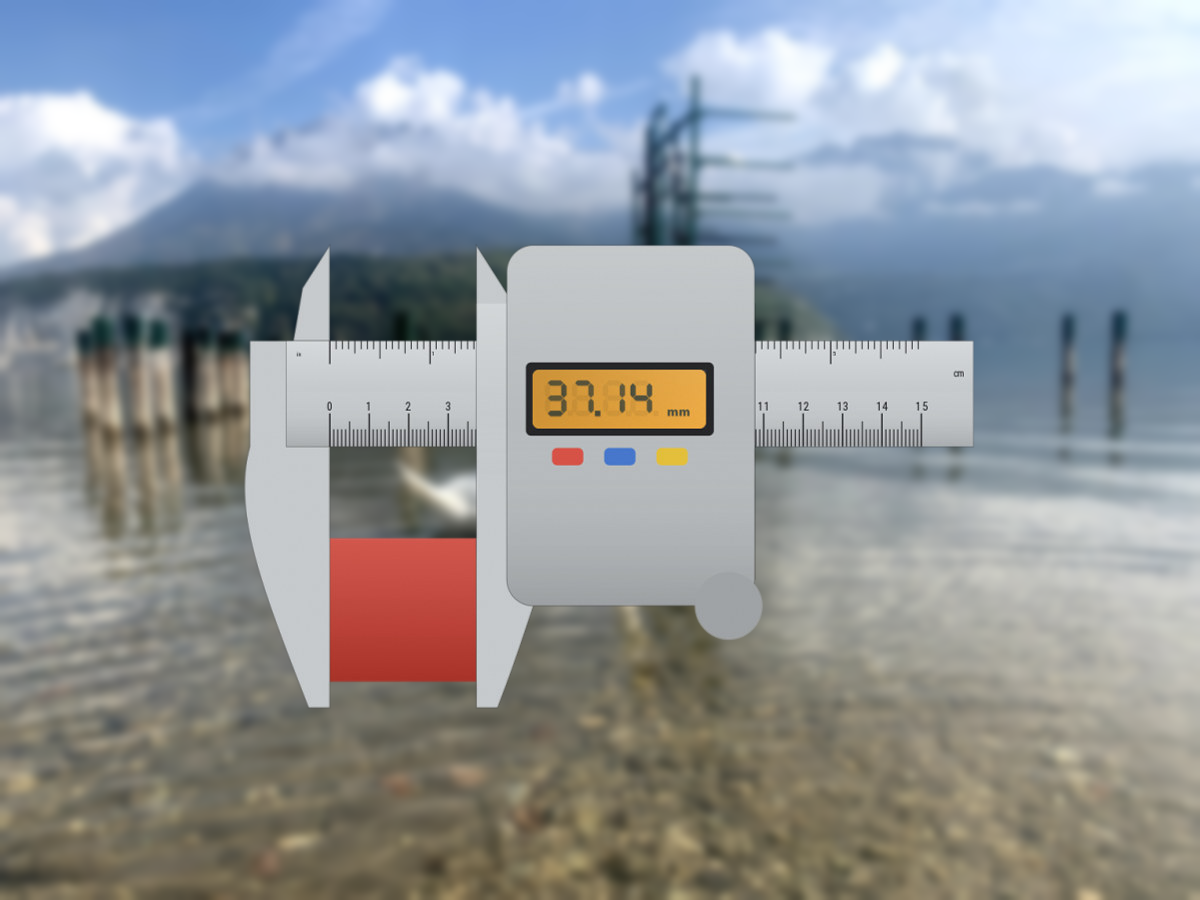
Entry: 37.14mm
